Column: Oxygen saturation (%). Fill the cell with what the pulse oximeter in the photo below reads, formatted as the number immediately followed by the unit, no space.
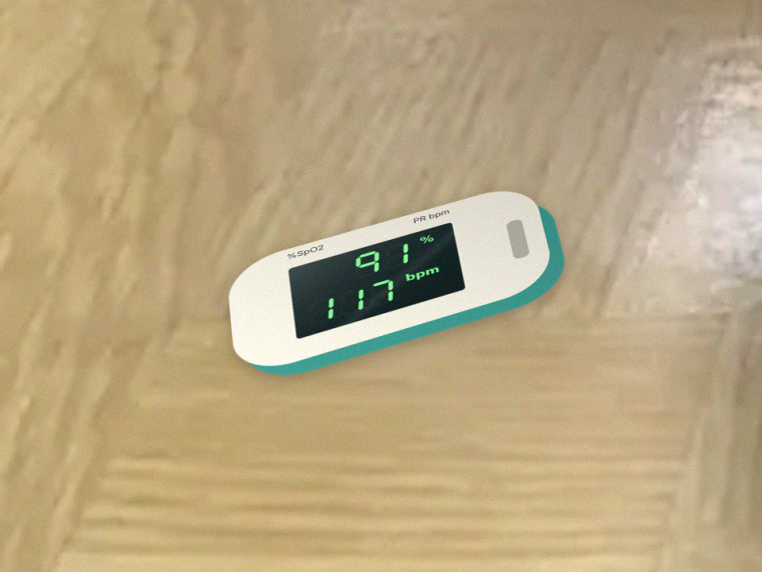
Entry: 91%
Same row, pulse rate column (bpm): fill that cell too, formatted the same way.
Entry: 117bpm
